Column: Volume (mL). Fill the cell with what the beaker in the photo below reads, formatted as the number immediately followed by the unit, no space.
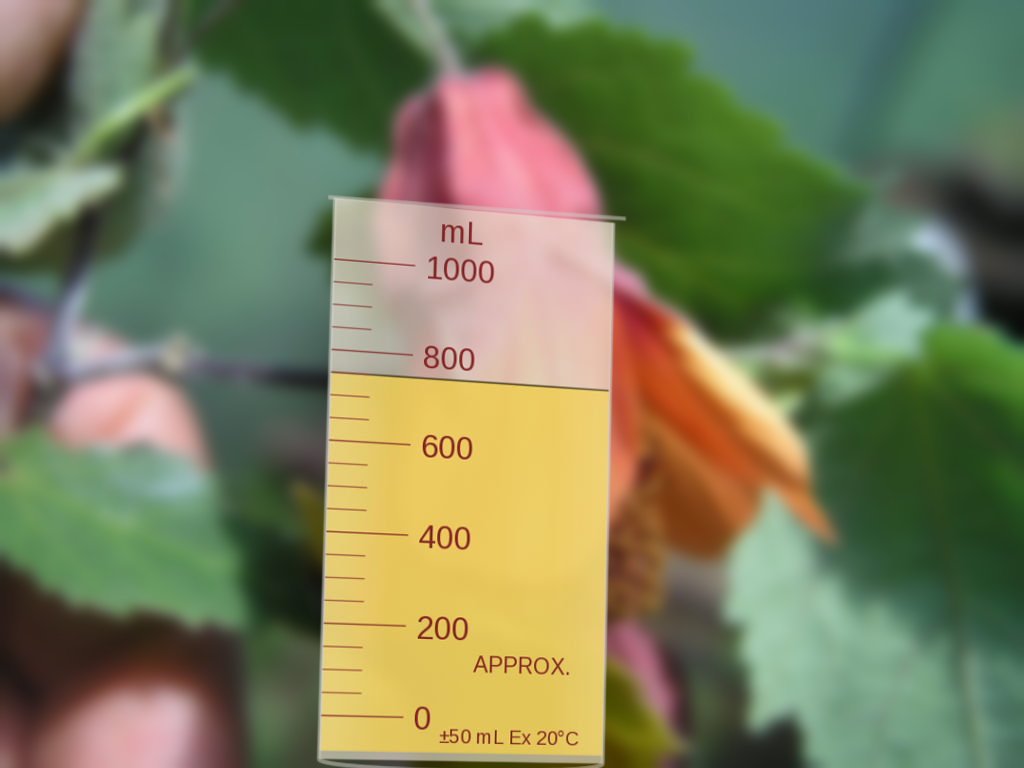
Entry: 750mL
